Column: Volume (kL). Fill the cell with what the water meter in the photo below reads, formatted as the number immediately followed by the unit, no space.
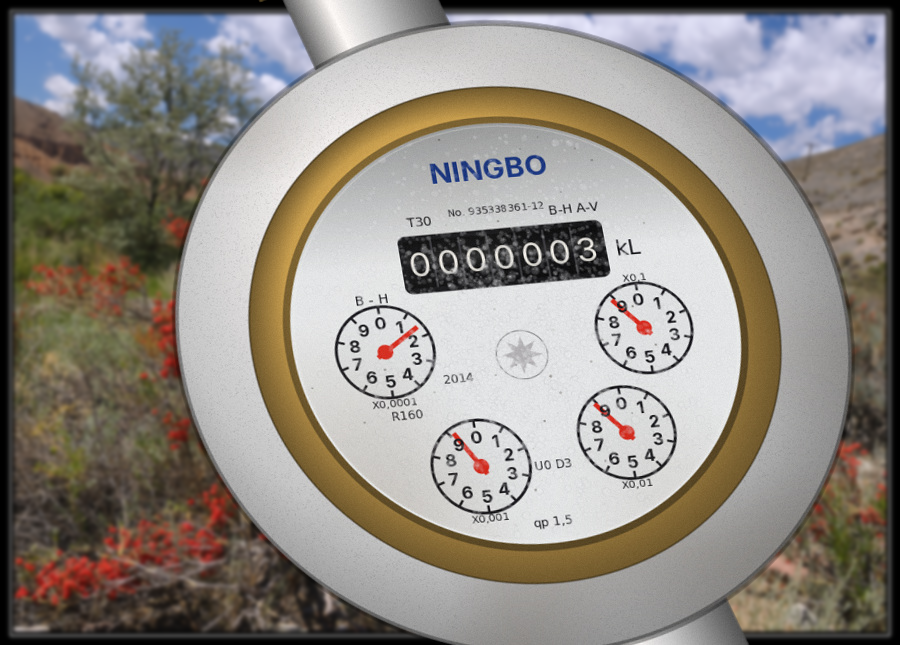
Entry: 3.8891kL
